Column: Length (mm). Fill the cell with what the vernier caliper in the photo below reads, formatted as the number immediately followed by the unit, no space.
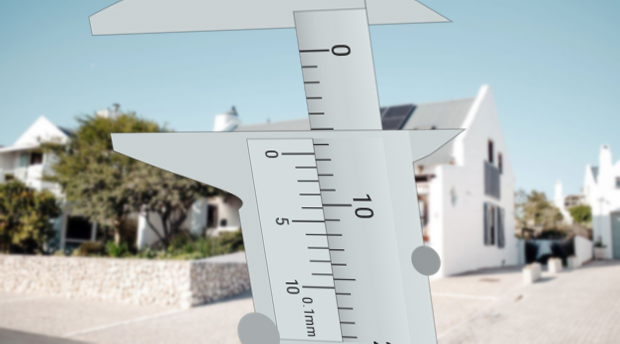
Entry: 6.6mm
